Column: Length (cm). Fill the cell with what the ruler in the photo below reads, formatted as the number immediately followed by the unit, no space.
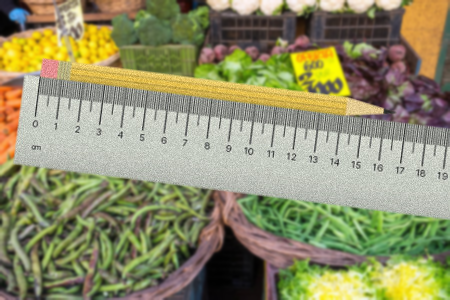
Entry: 16.5cm
